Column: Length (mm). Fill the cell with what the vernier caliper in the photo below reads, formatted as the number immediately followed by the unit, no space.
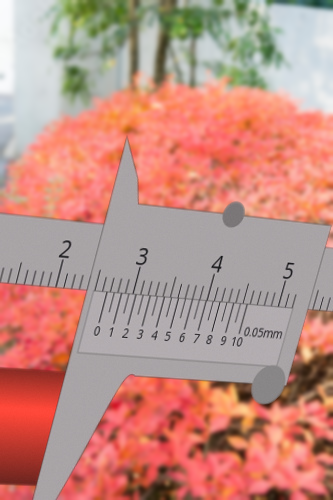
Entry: 26.6mm
